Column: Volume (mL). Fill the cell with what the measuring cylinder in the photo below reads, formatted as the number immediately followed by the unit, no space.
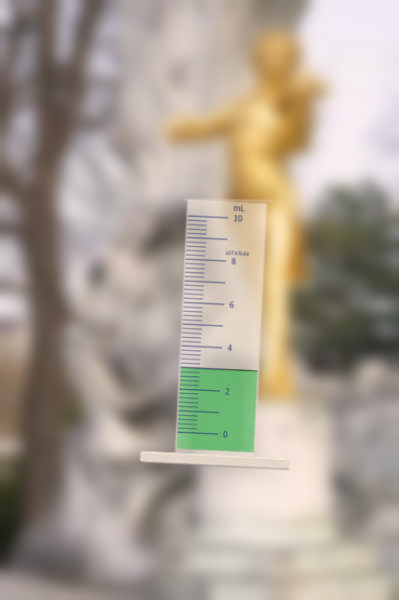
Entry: 3mL
